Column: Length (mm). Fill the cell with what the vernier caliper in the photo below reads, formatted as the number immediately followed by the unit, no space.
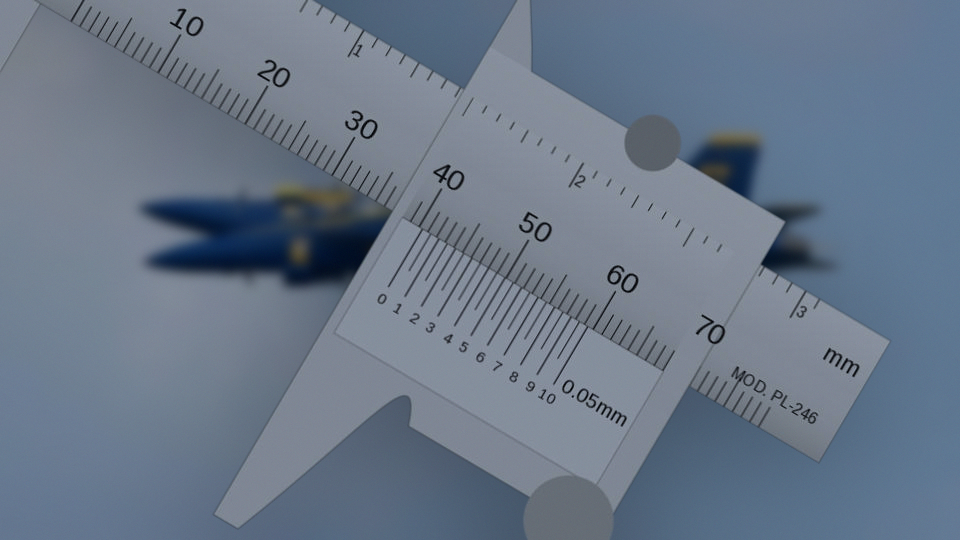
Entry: 40.4mm
